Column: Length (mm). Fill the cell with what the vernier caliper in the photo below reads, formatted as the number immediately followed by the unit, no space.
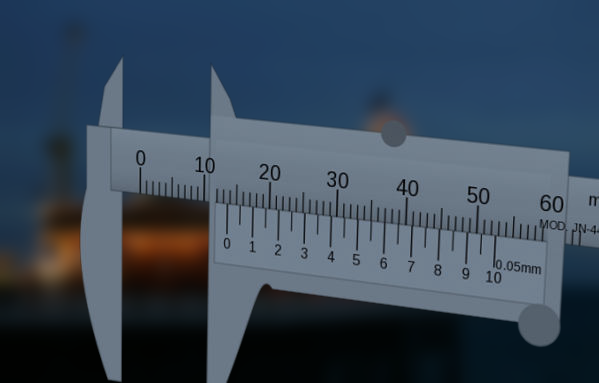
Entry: 13.6mm
